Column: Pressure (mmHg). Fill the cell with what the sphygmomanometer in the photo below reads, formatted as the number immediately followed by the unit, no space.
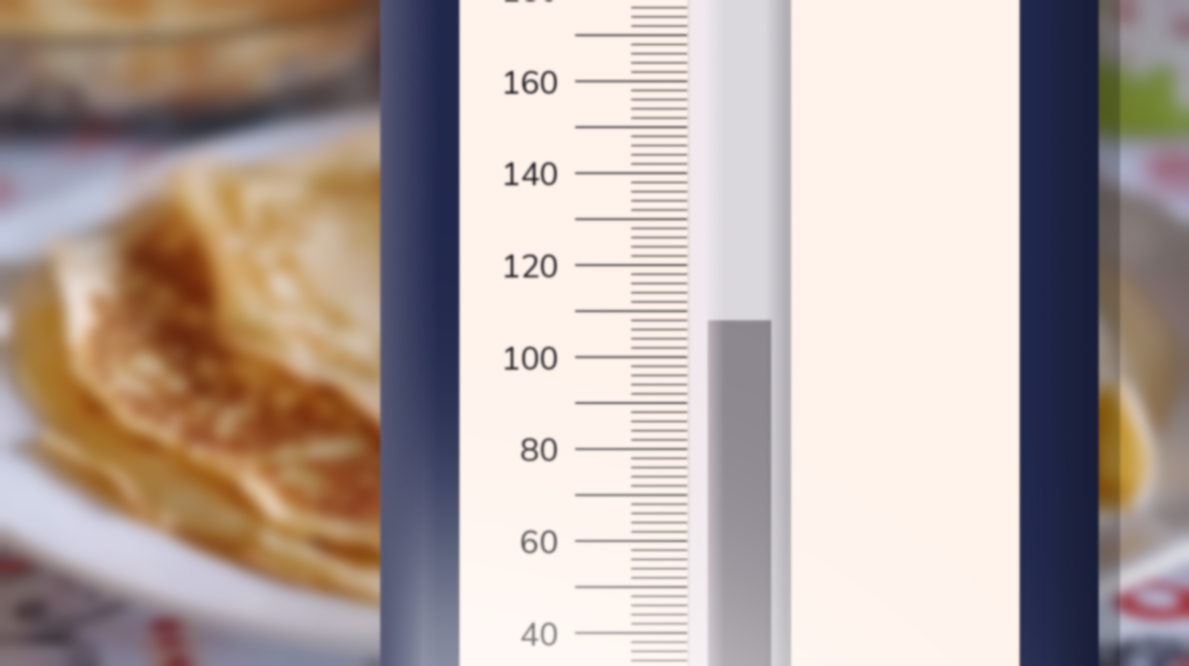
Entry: 108mmHg
